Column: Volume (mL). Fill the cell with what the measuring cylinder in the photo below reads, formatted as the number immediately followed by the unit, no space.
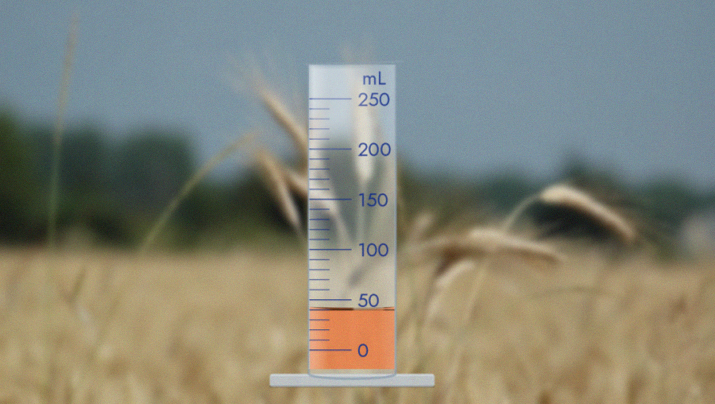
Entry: 40mL
